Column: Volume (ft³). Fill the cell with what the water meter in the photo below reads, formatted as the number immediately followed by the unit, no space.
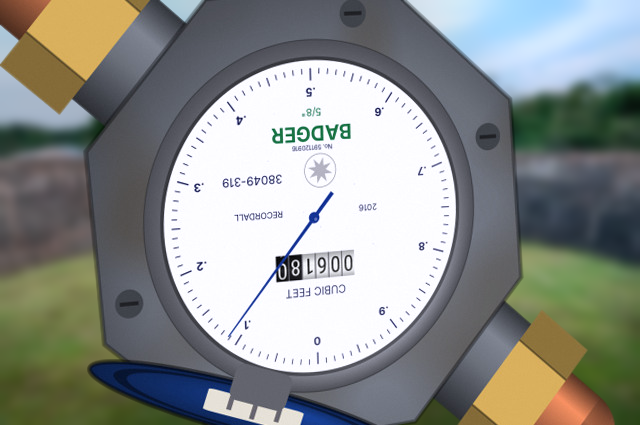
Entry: 6180.11ft³
